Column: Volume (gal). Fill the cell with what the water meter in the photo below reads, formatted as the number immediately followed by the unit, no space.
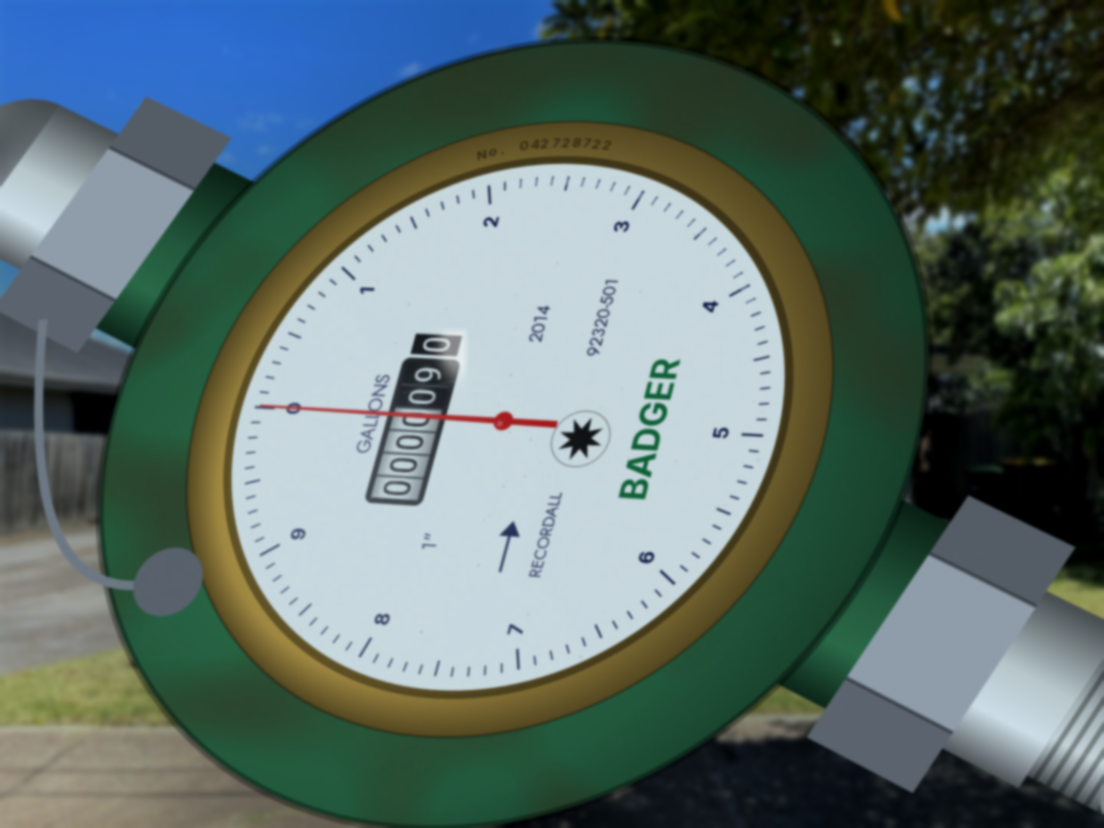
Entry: 90.0gal
